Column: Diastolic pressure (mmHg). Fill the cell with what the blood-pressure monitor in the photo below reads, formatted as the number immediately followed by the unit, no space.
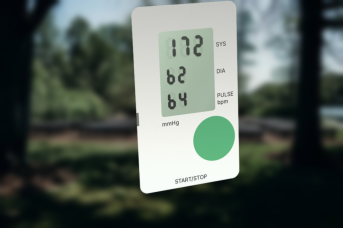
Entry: 62mmHg
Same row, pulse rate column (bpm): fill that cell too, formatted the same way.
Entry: 64bpm
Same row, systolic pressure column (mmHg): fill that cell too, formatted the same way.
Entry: 172mmHg
